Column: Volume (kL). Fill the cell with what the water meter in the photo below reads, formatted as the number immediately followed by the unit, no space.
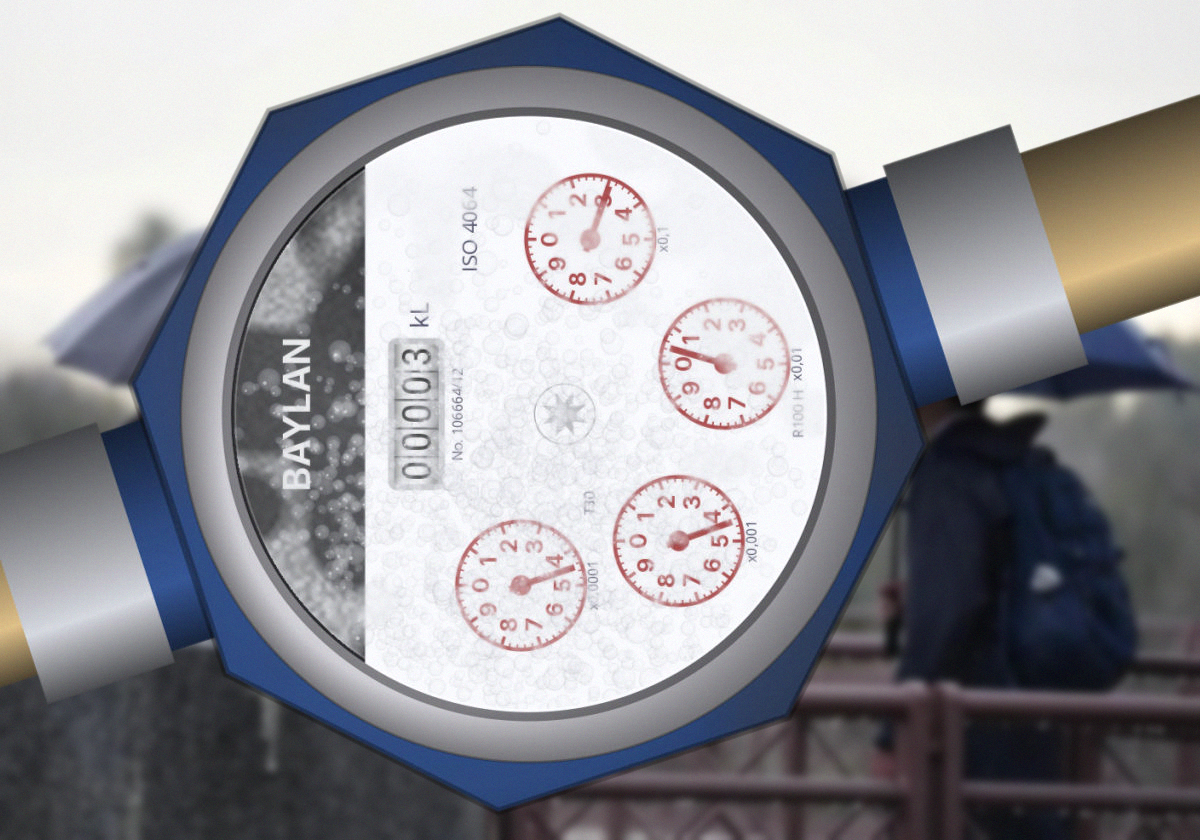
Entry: 3.3044kL
